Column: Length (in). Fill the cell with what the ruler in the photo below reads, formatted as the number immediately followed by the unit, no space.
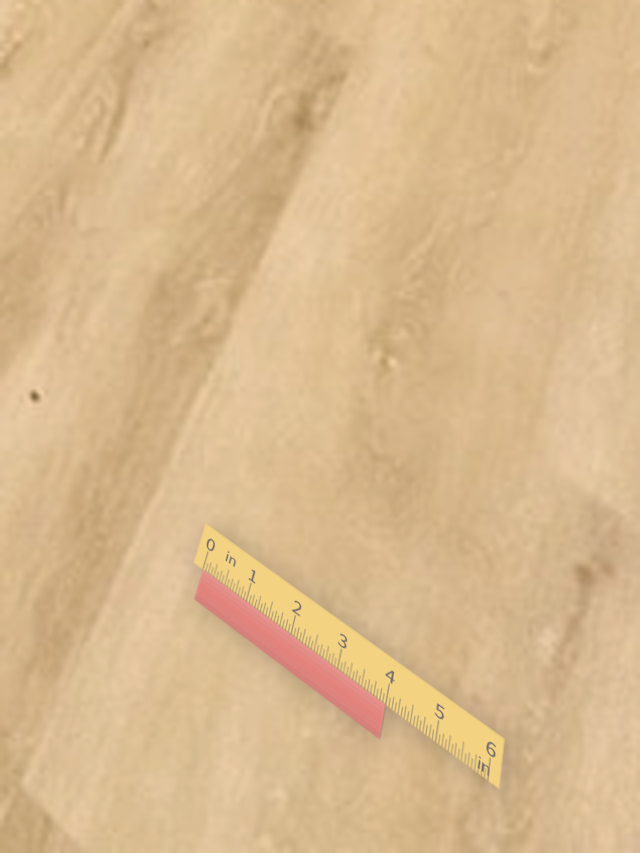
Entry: 4in
